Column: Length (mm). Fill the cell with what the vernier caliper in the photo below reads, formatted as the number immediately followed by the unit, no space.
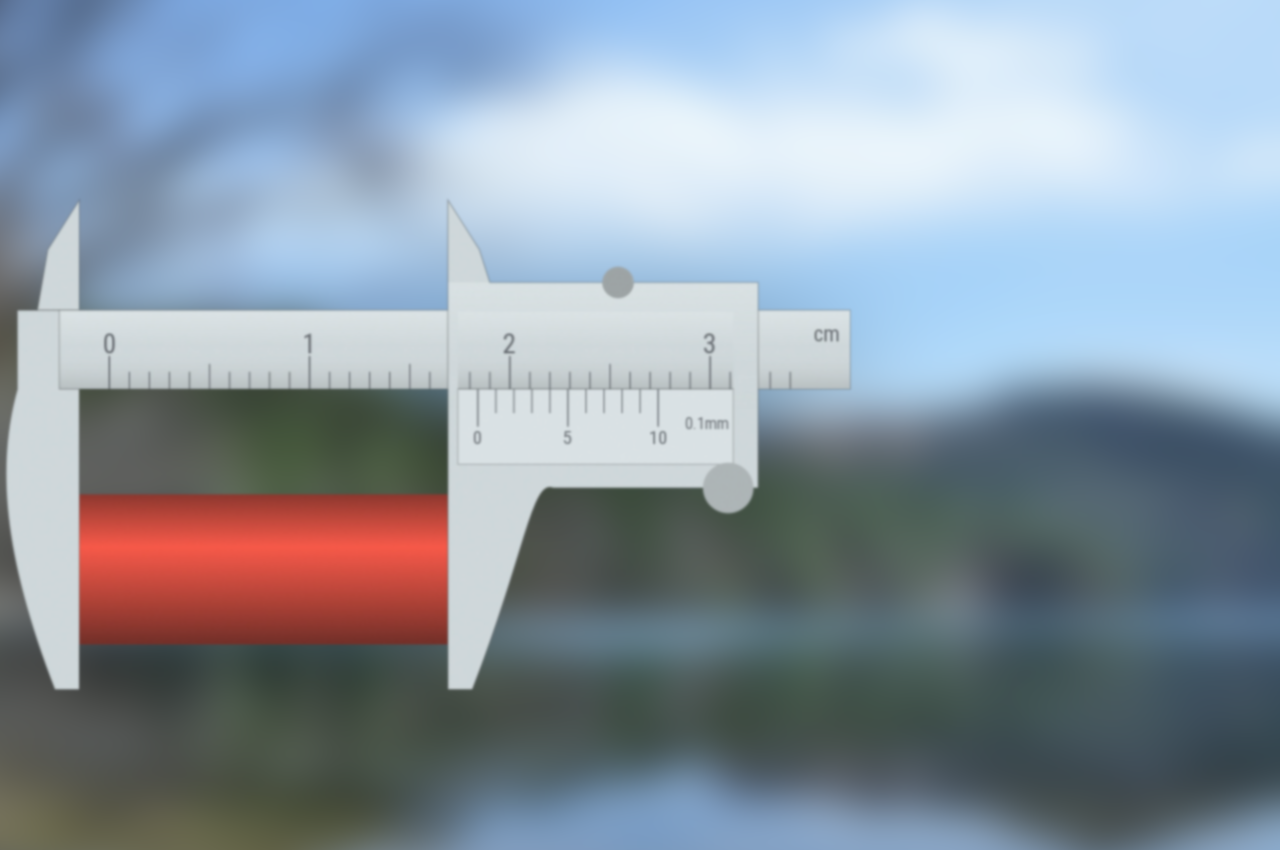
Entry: 18.4mm
